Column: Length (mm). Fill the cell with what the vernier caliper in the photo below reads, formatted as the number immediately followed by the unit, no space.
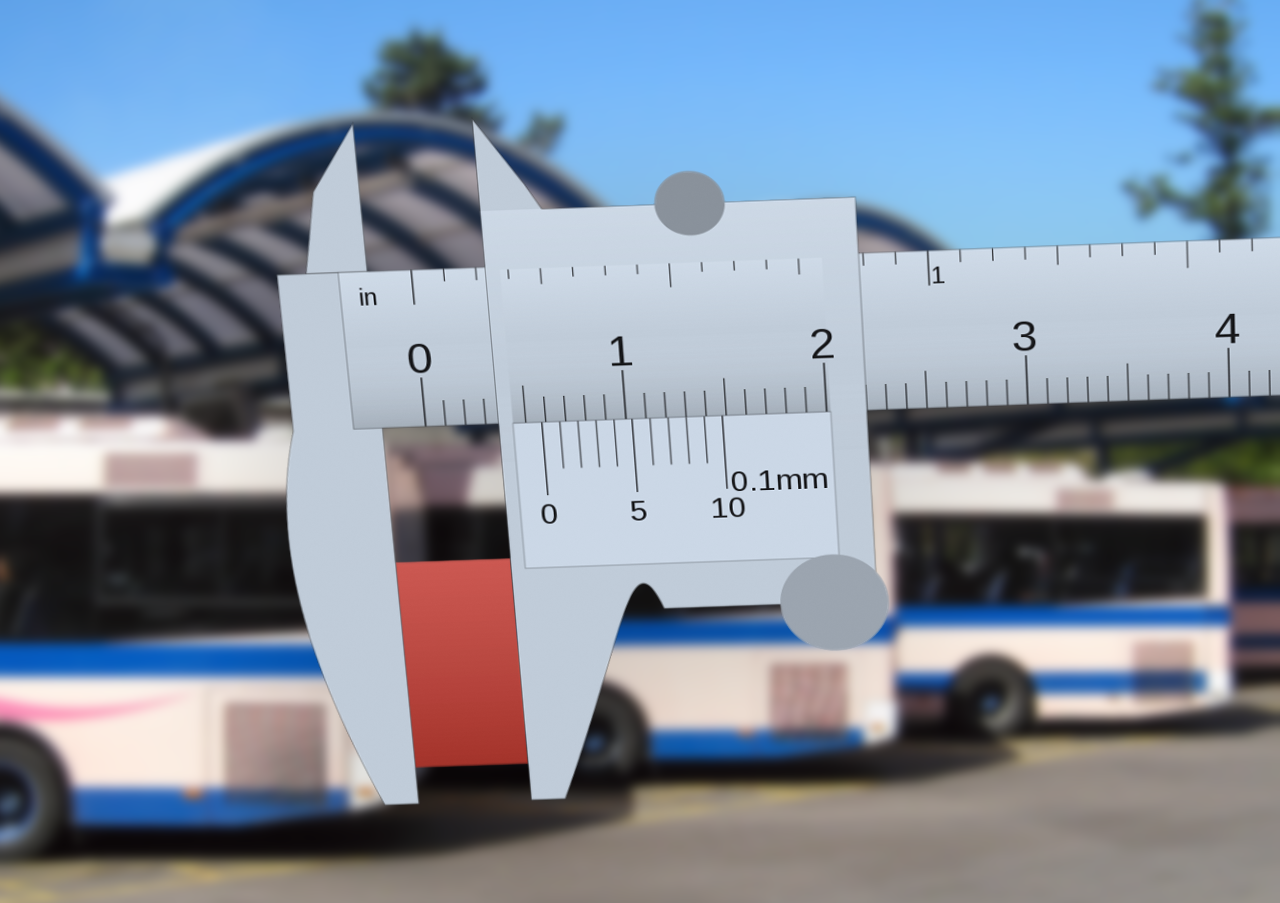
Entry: 5.8mm
